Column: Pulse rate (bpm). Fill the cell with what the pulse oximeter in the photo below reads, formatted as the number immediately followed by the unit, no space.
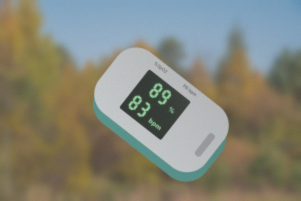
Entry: 83bpm
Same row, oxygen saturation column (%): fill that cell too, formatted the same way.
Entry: 89%
